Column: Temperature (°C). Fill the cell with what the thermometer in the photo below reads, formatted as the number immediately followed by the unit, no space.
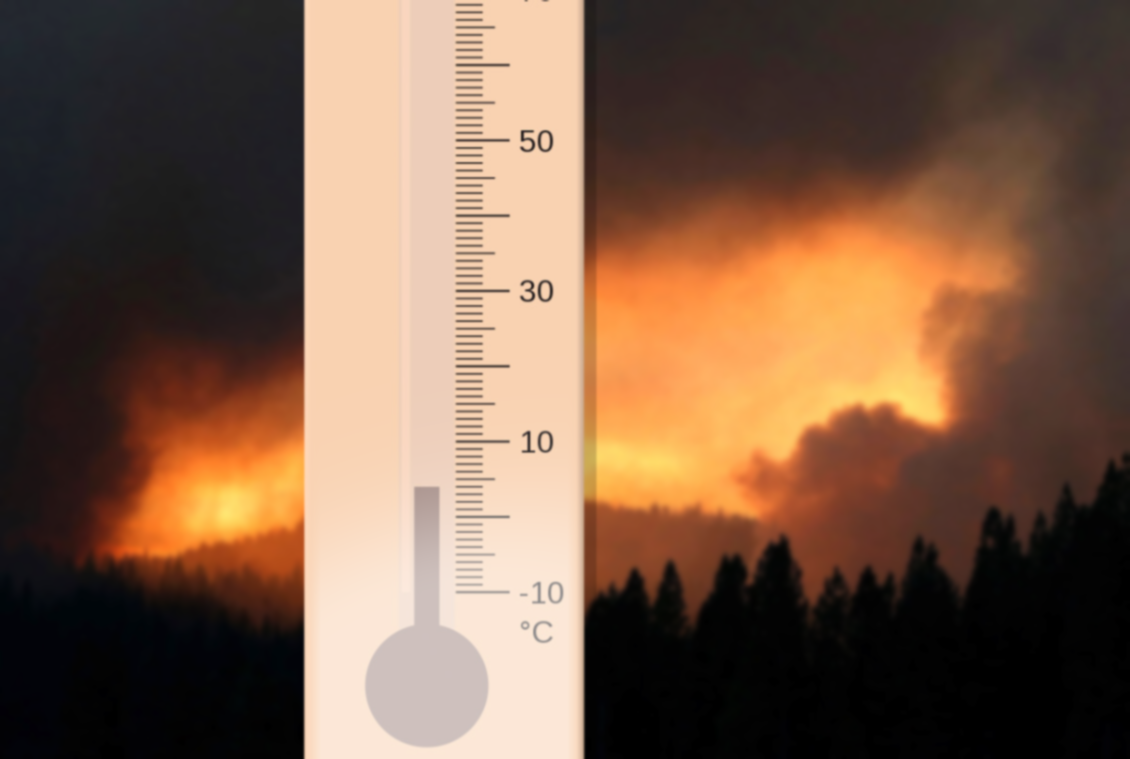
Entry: 4°C
